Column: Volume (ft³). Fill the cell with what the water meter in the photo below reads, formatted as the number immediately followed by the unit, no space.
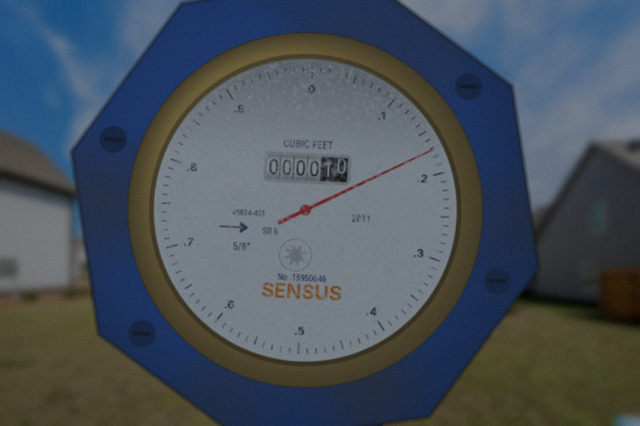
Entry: 10.17ft³
